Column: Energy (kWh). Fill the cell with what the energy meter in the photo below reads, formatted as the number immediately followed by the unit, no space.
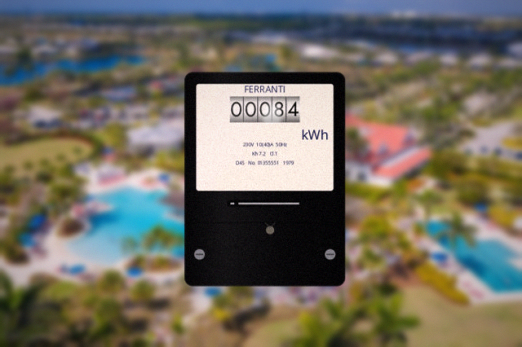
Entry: 84kWh
